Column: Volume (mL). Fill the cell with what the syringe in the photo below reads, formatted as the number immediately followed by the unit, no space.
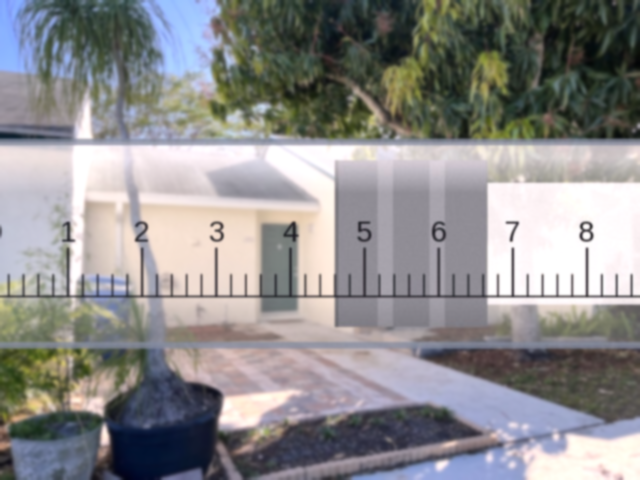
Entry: 4.6mL
